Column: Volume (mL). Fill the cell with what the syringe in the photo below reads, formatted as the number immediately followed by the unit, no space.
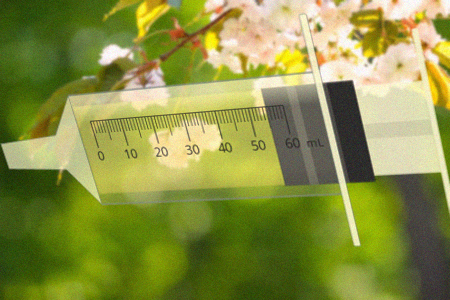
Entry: 55mL
